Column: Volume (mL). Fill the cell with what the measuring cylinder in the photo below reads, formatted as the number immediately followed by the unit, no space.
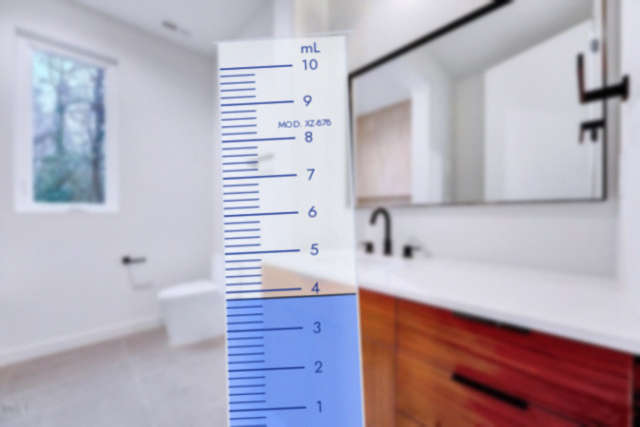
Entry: 3.8mL
